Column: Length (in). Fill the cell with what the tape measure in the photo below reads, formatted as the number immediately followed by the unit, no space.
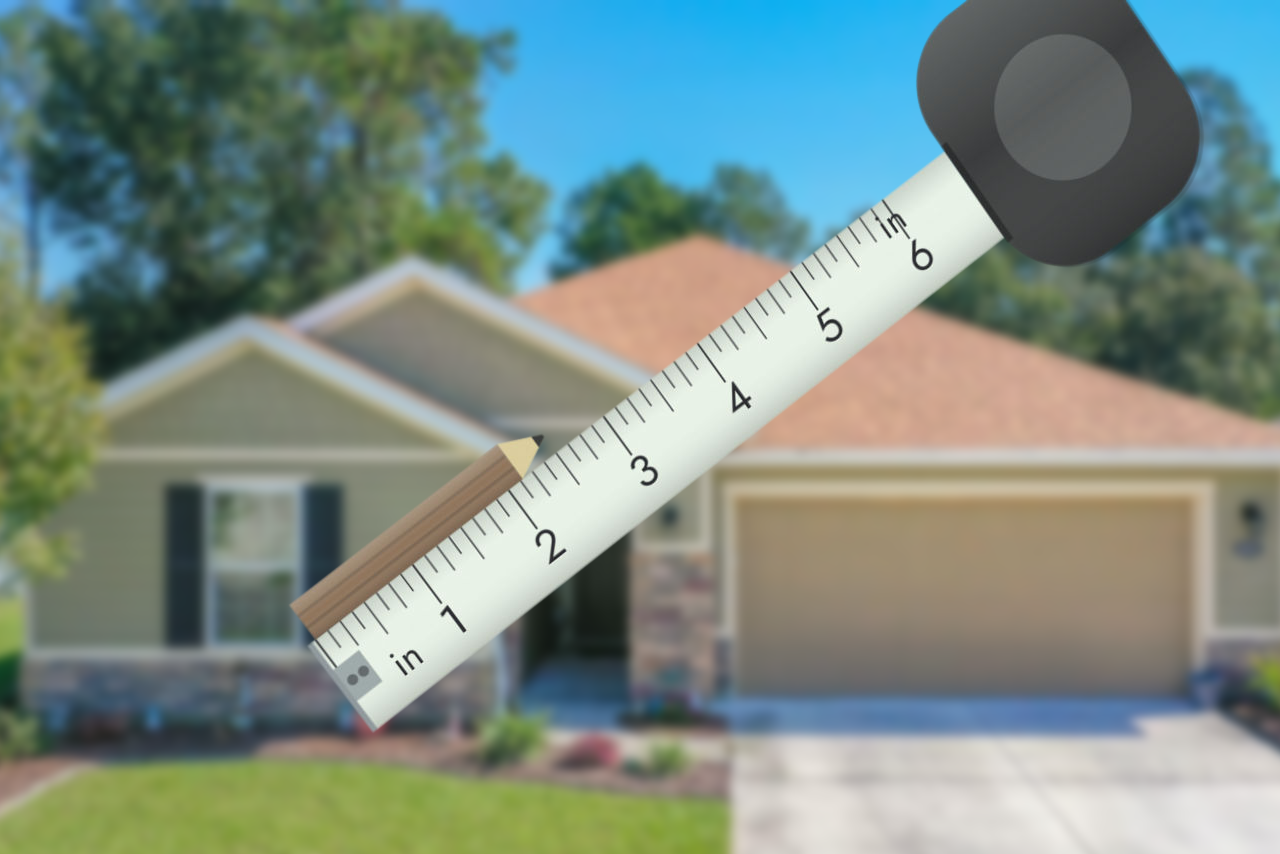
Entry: 2.5in
